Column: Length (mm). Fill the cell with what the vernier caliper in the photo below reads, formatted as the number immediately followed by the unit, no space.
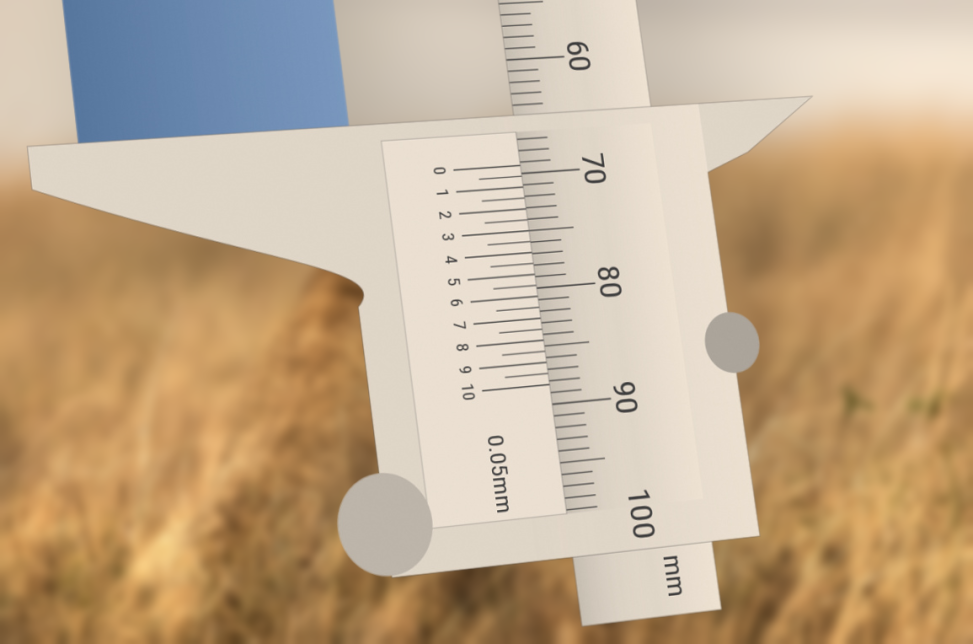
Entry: 69.3mm
